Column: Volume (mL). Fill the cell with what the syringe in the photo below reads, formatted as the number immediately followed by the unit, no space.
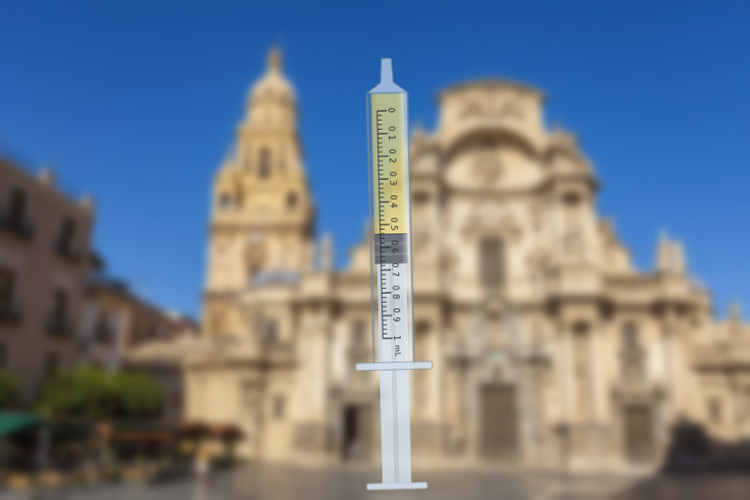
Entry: 0.54mL
